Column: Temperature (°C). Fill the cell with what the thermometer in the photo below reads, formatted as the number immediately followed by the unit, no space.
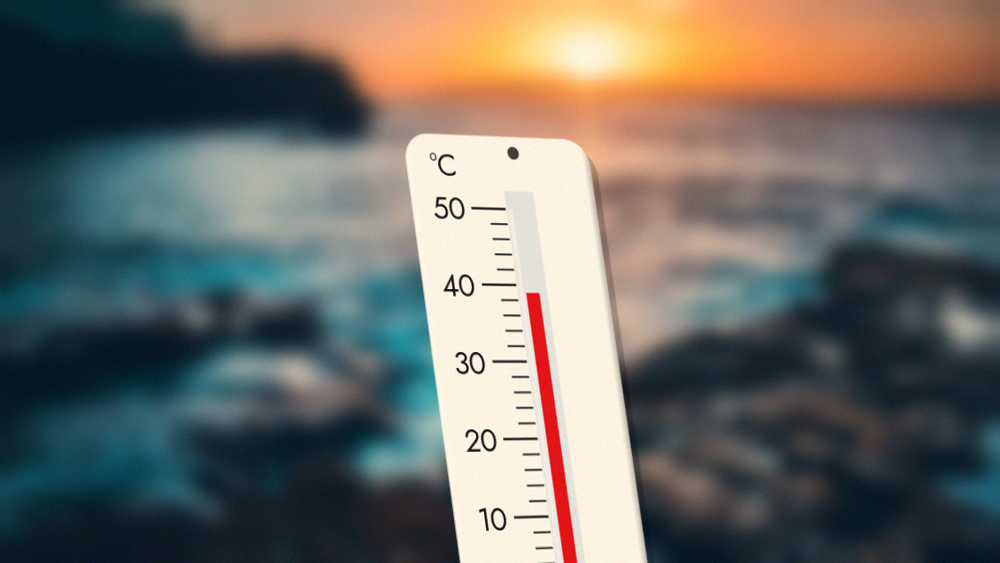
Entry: 39°C
